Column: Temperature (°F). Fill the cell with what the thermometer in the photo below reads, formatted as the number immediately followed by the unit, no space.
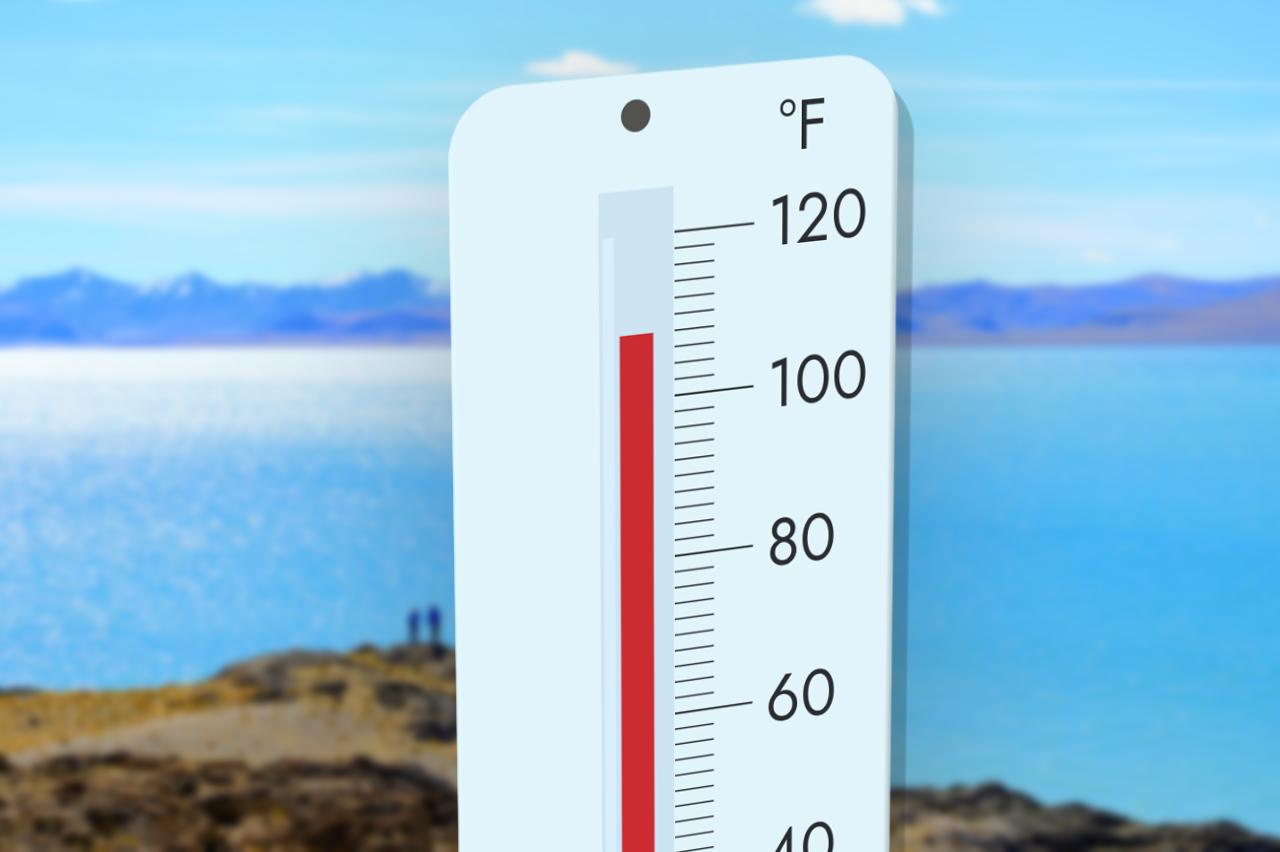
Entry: 108°F
